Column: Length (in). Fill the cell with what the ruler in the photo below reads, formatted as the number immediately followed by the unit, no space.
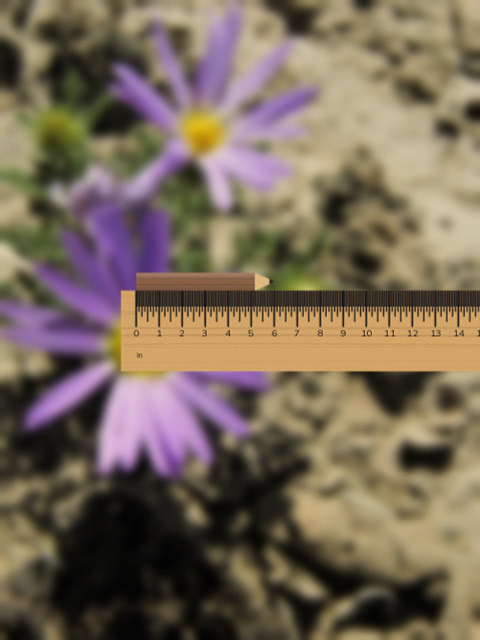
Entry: 6in
